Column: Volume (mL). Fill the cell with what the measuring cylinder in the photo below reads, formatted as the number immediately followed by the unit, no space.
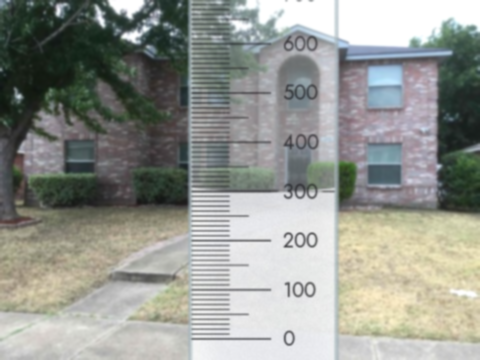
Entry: 300mL
